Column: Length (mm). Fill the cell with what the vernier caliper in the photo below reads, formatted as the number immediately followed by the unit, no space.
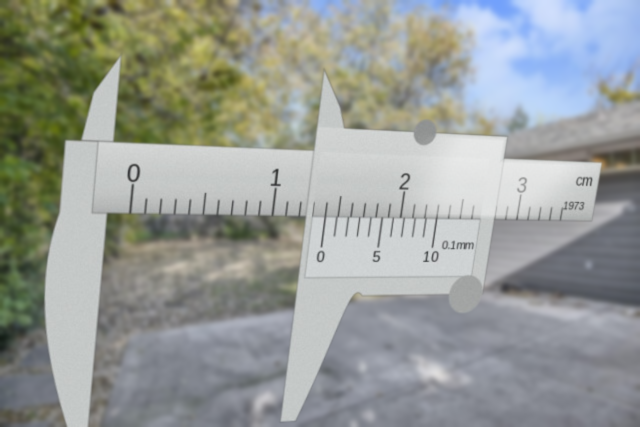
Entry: 14.0mm
